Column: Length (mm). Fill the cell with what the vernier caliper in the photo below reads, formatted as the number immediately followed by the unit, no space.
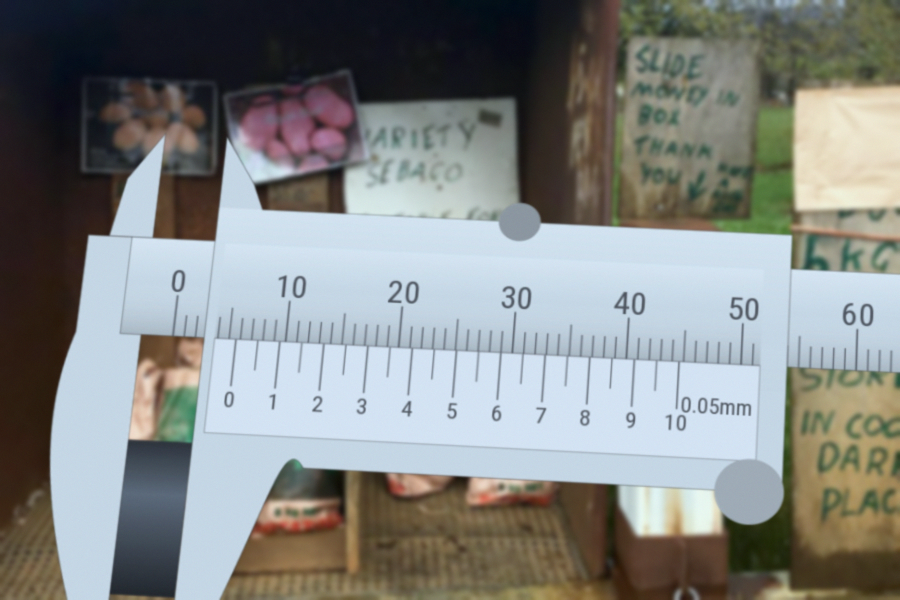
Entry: 5.6mm
